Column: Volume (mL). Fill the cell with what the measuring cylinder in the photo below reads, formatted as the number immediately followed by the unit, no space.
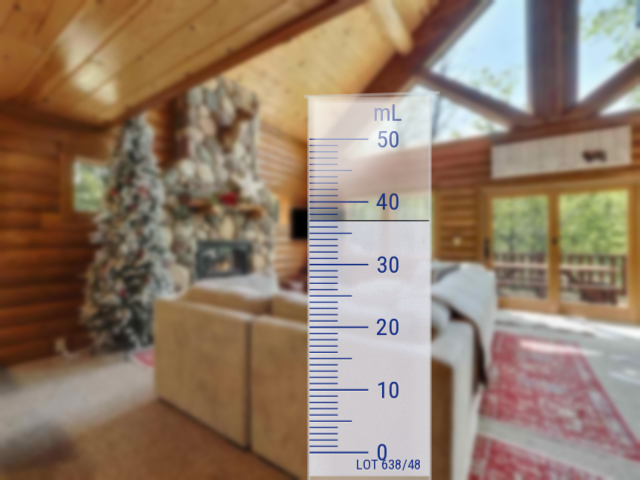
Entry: 37mL
